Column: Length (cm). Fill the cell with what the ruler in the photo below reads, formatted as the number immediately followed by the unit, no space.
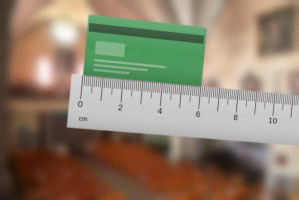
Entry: 6cm
